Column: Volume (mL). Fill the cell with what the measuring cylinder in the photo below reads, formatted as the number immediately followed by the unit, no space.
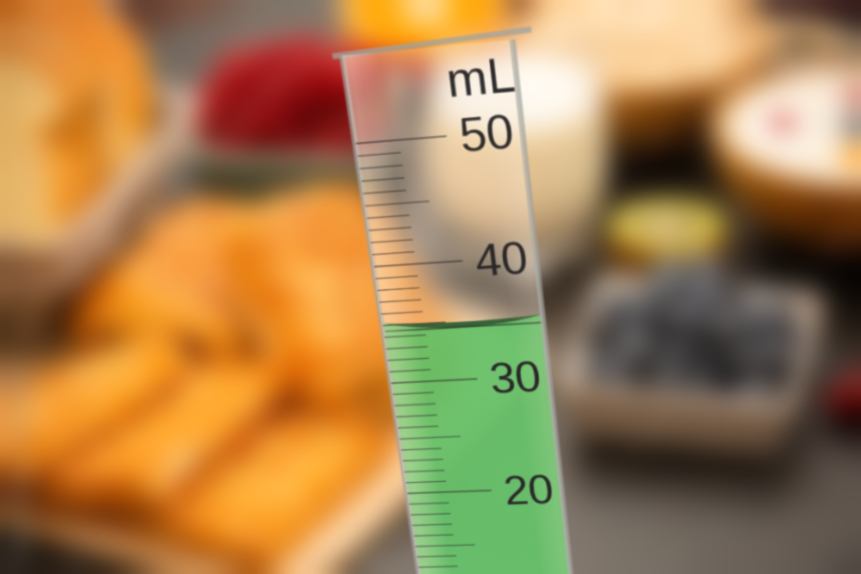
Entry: 34.5mL
